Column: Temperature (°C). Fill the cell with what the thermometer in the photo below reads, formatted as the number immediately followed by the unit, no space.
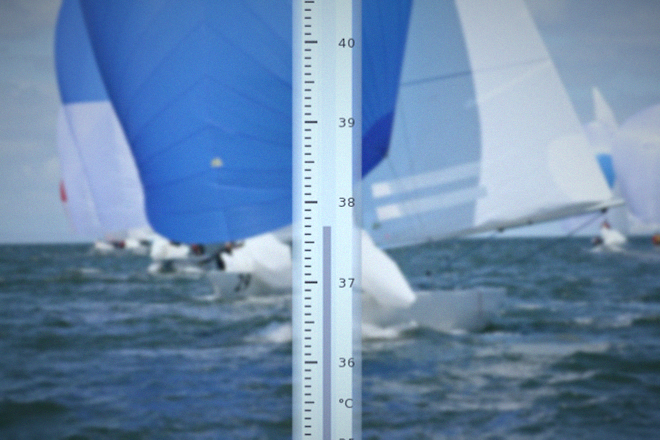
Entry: 37.7°C
